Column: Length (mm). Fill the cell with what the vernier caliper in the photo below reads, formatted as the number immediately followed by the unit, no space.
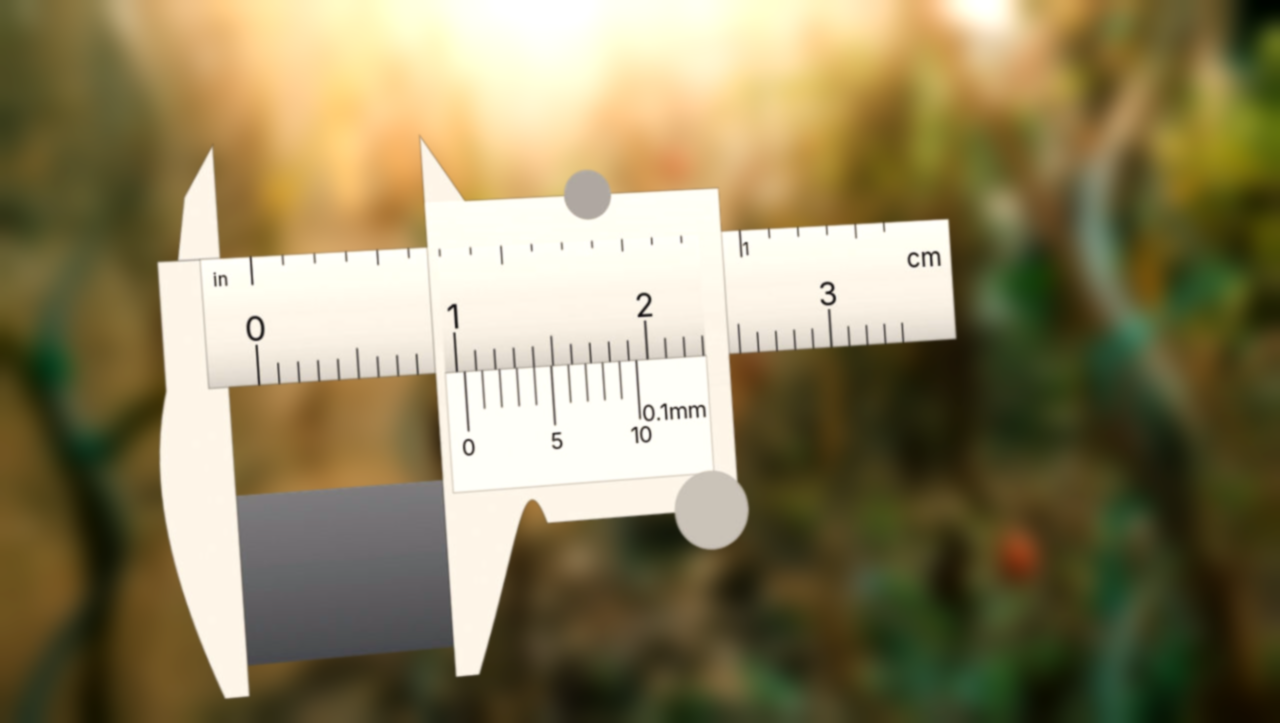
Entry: 10.4mm
